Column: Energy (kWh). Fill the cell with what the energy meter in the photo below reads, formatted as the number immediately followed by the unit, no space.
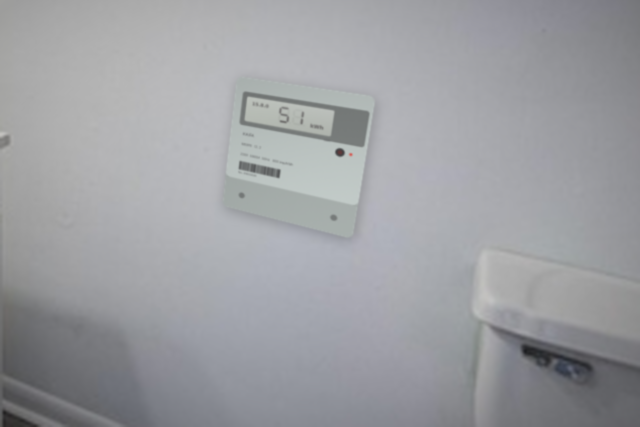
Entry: 51kWh
